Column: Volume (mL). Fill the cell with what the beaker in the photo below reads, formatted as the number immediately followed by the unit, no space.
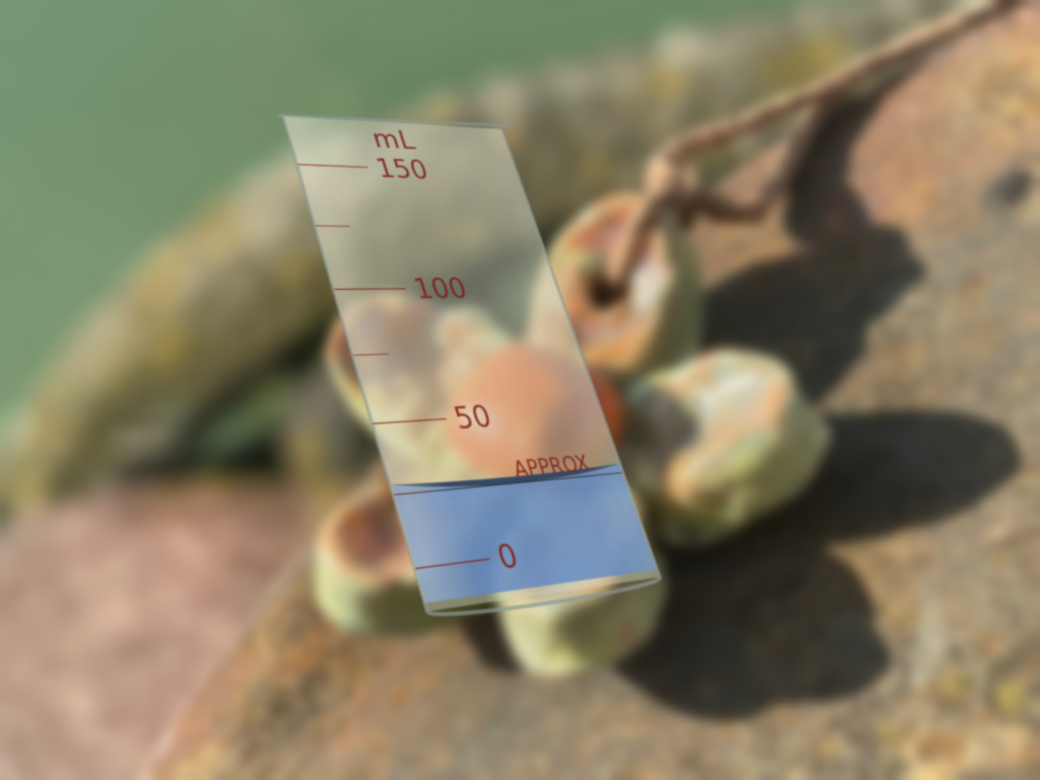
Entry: 25mL
